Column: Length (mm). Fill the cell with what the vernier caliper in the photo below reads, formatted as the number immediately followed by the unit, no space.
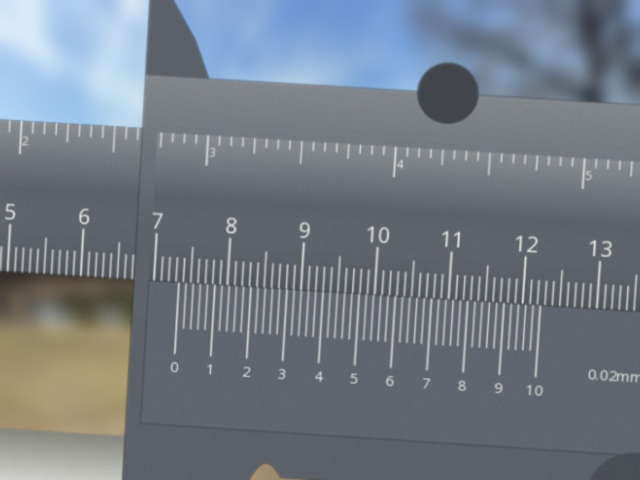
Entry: 73.4mm
